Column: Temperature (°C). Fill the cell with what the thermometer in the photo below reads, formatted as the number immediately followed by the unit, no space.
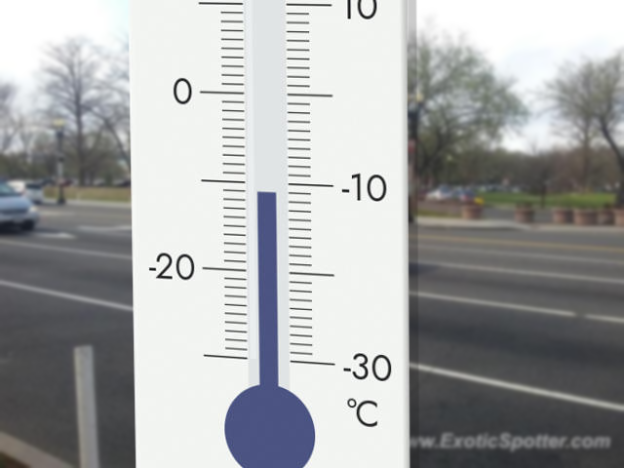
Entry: -11°C
